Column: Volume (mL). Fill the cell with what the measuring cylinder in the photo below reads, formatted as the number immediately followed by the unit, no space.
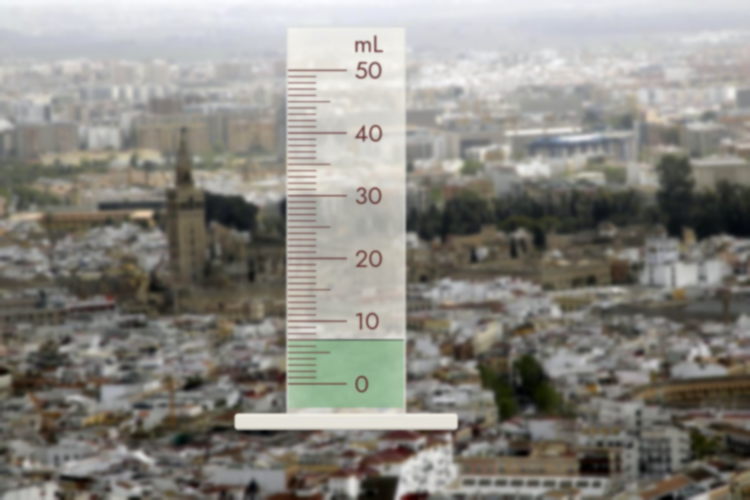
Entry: 7mL
